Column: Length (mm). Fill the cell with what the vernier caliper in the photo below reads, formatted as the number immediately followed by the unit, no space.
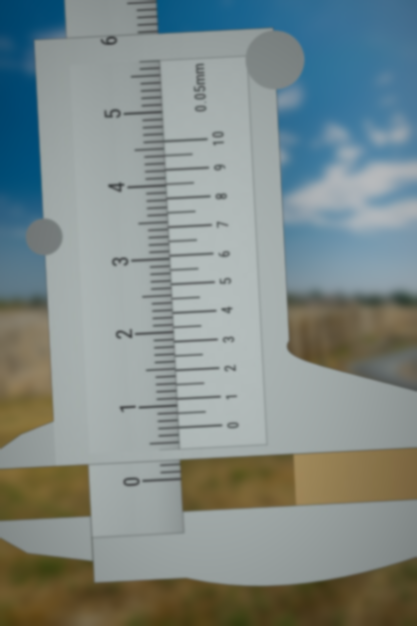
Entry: 7.0mm
